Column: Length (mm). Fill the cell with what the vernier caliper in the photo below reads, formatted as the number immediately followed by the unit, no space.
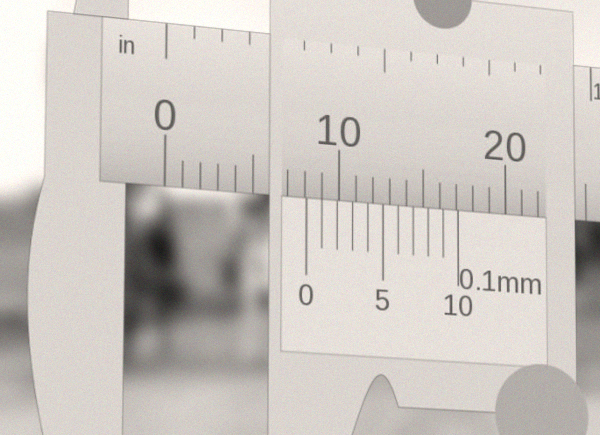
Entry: 8.1mm
